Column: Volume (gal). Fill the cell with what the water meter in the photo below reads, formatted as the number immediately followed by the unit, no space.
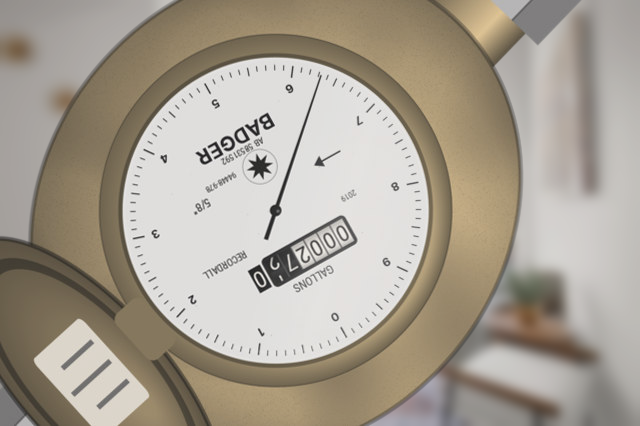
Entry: 2716.3gal
